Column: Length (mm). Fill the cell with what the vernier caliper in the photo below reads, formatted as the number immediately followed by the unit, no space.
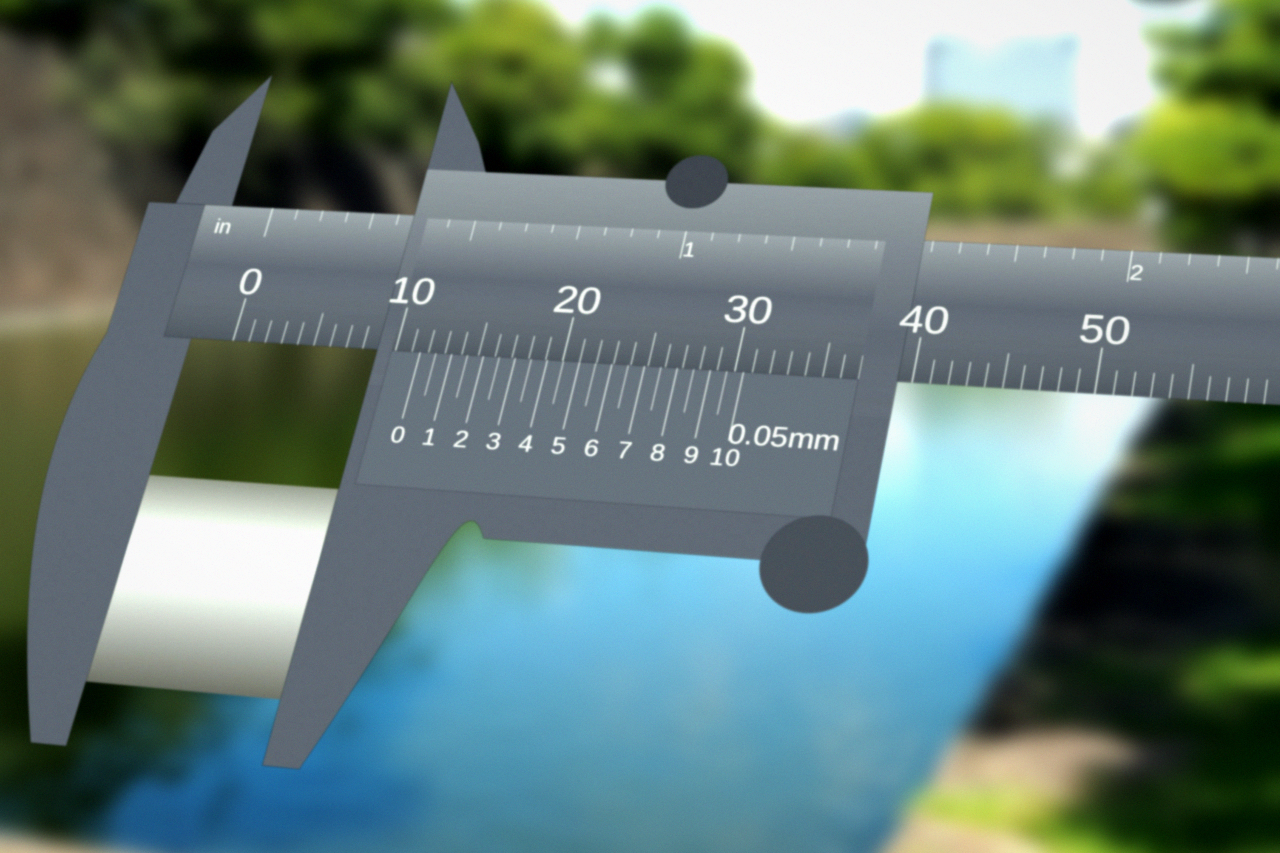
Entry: 11.5mm
